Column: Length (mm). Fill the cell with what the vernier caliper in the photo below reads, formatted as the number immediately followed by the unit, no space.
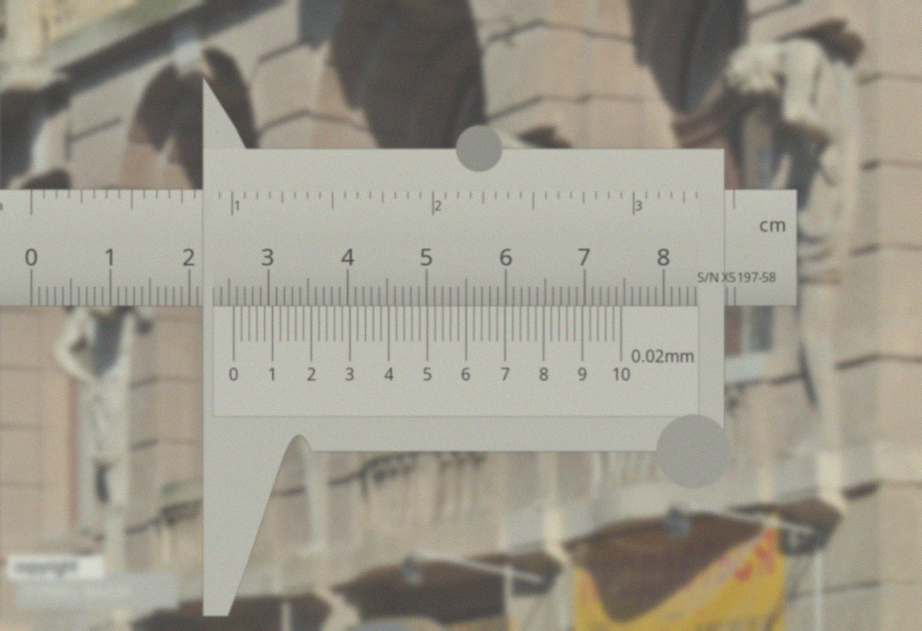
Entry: 25.6mm
